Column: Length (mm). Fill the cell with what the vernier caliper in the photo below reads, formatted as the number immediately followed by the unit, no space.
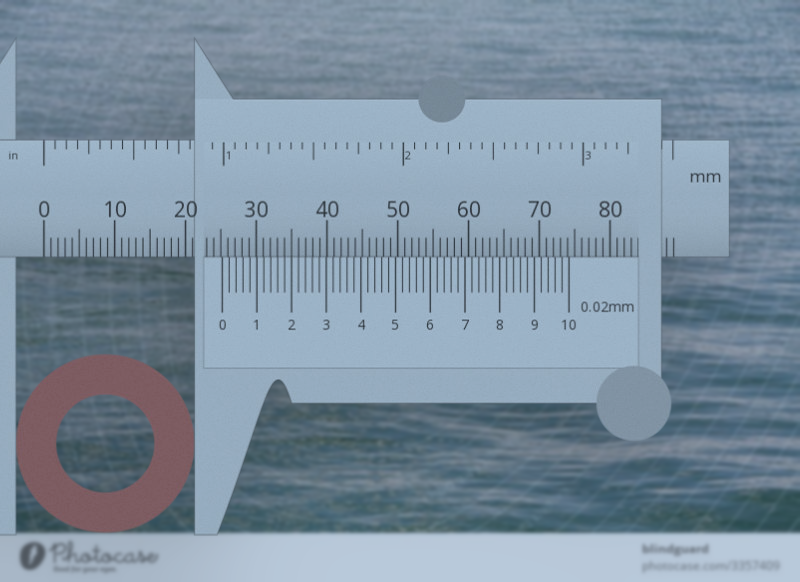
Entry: 25.2mm
